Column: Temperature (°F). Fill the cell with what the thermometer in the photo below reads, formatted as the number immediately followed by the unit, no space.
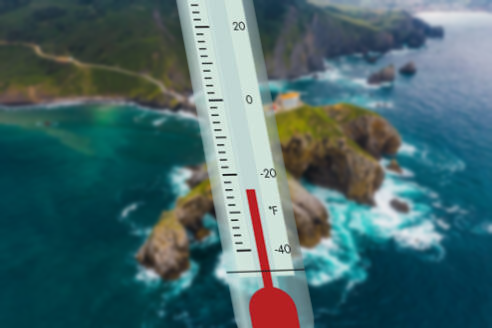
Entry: -24°F
